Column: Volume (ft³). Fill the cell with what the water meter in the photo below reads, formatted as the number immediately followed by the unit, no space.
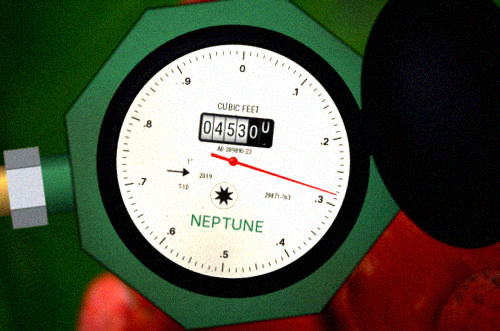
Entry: 45300.28ft³
